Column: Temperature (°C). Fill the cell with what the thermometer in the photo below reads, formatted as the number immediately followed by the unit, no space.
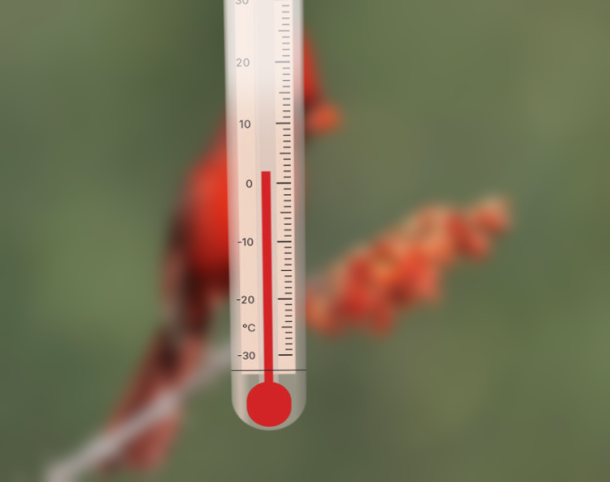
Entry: 2°C
